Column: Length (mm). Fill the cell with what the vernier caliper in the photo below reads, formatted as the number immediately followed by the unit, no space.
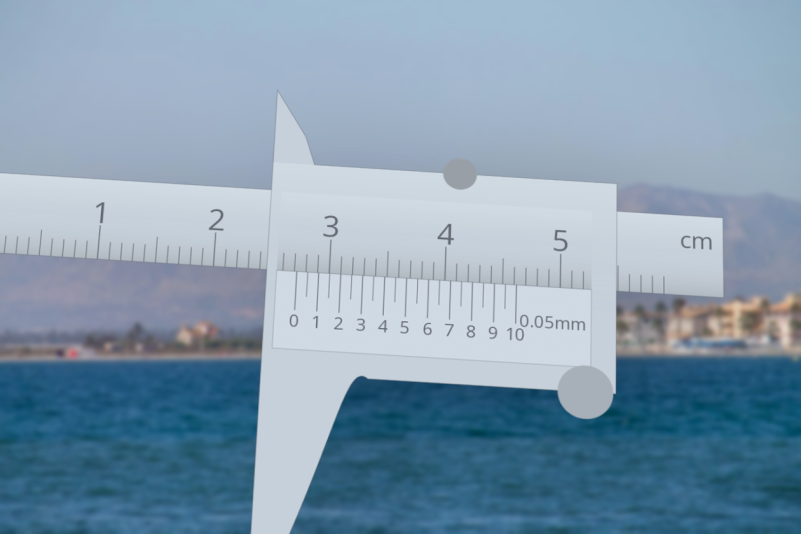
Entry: 27.2mm
